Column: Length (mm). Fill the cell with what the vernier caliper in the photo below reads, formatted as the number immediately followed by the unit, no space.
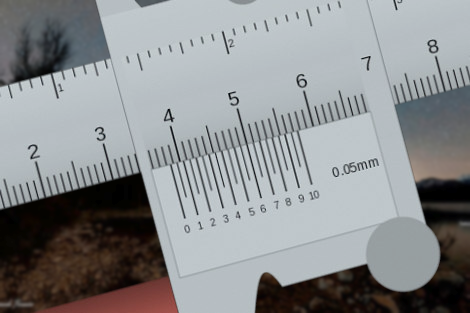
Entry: 38.6mm
